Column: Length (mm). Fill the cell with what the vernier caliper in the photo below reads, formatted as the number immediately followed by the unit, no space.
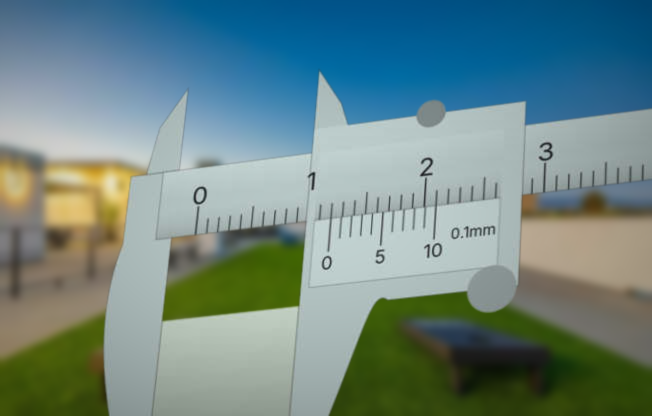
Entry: 12.0mm
